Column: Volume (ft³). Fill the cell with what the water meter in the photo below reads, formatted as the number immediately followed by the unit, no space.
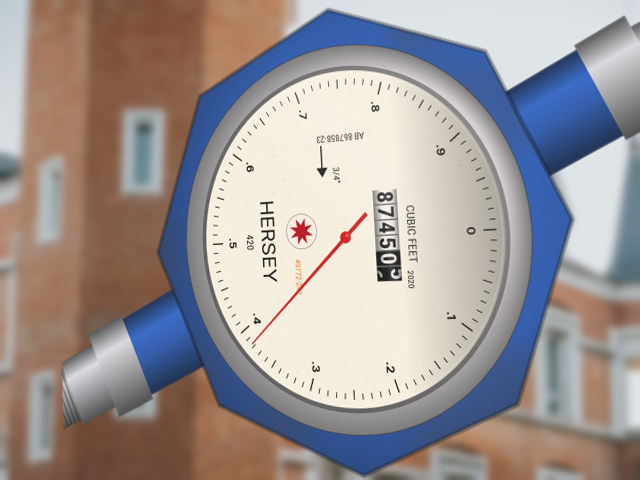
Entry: 874505.38ft³
